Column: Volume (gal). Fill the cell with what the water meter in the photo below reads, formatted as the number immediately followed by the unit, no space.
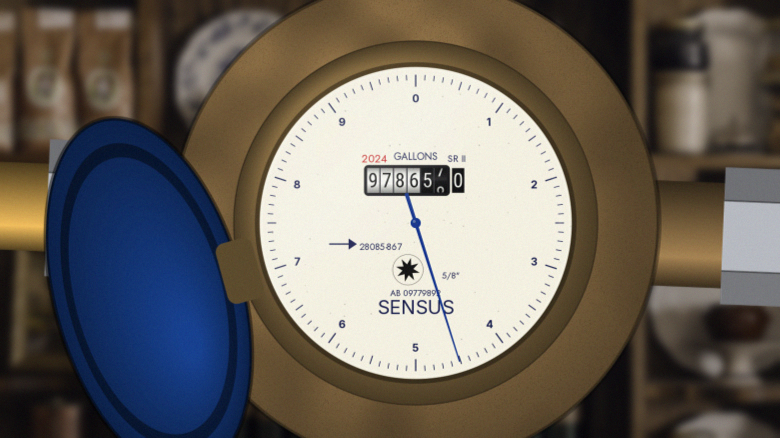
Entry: 9786574.5gal
